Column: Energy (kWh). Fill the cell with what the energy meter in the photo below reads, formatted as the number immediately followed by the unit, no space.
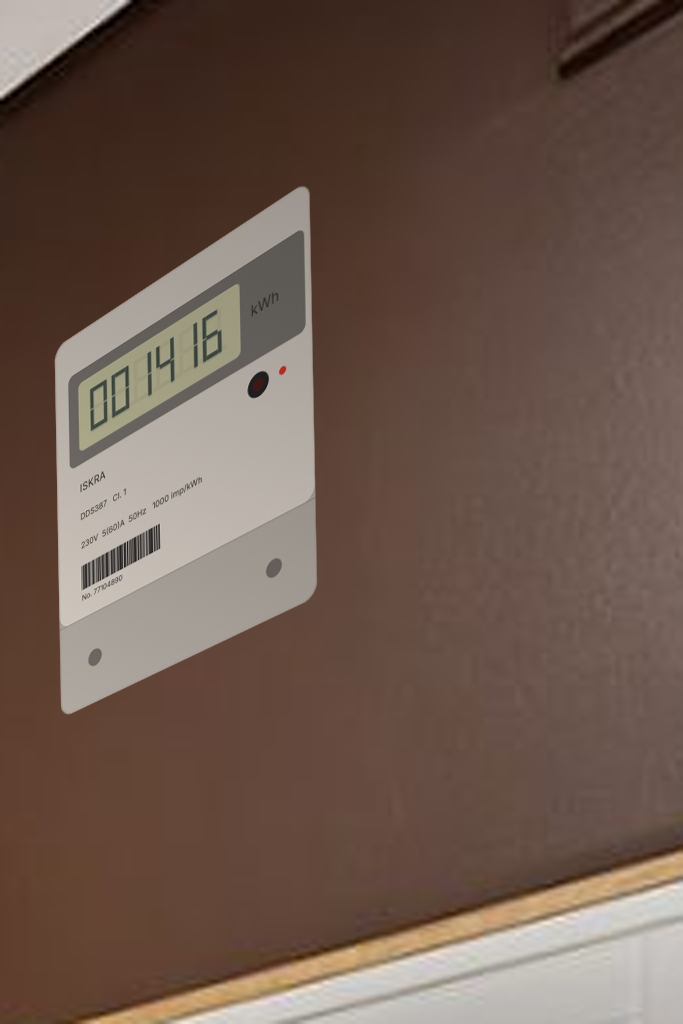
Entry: 1416kWh
